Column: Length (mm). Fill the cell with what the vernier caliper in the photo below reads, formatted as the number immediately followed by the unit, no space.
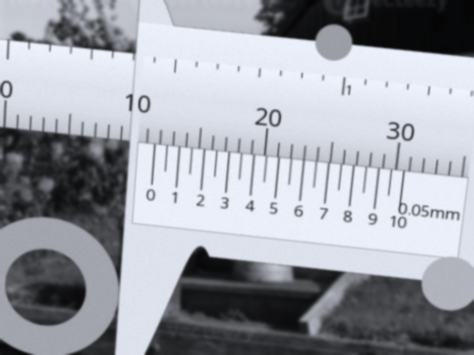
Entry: 11.6mm
